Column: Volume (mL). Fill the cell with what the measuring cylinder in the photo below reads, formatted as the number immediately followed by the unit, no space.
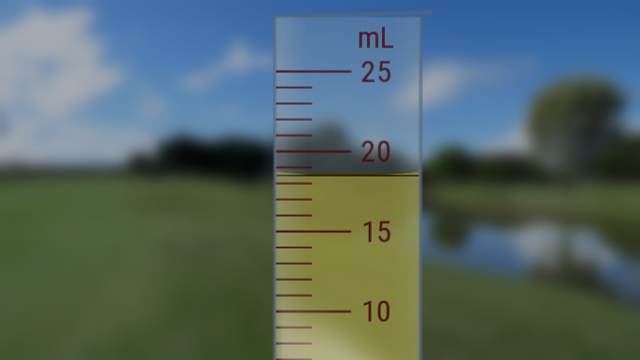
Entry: 18.5mL
